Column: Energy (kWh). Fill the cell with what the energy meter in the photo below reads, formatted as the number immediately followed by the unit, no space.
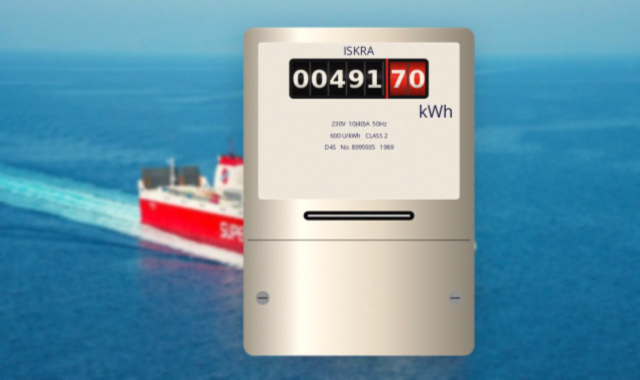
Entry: 491.70kWh
